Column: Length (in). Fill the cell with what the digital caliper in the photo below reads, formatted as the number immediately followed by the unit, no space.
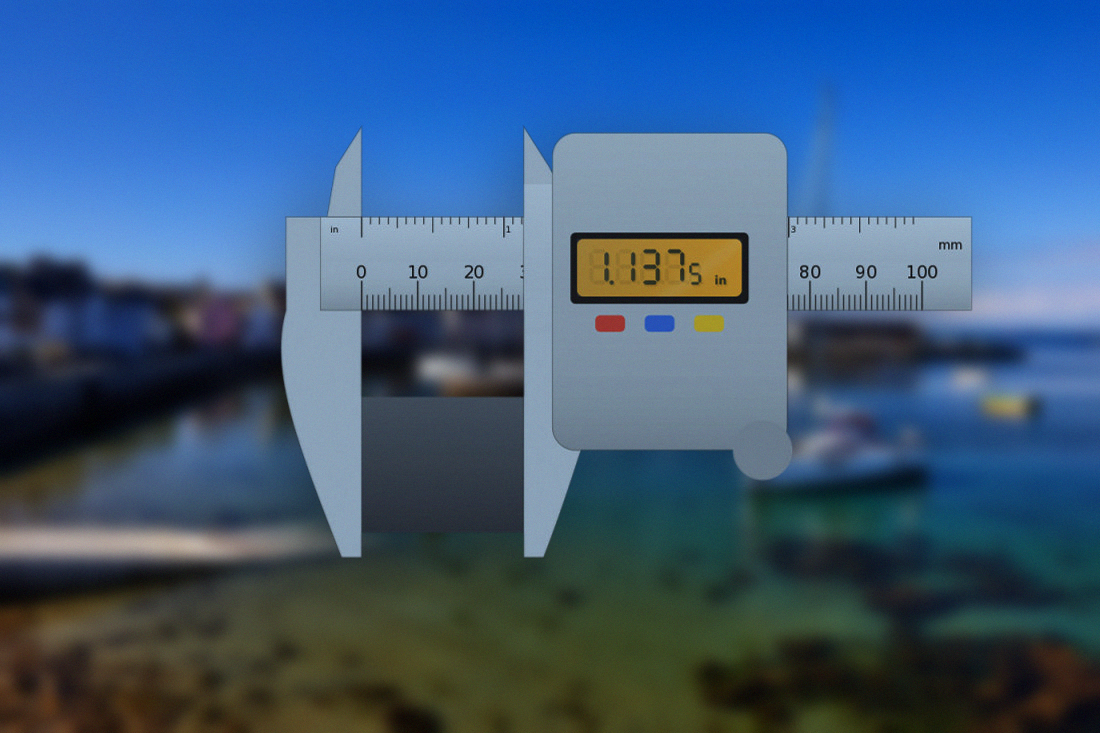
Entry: 1.1375in
